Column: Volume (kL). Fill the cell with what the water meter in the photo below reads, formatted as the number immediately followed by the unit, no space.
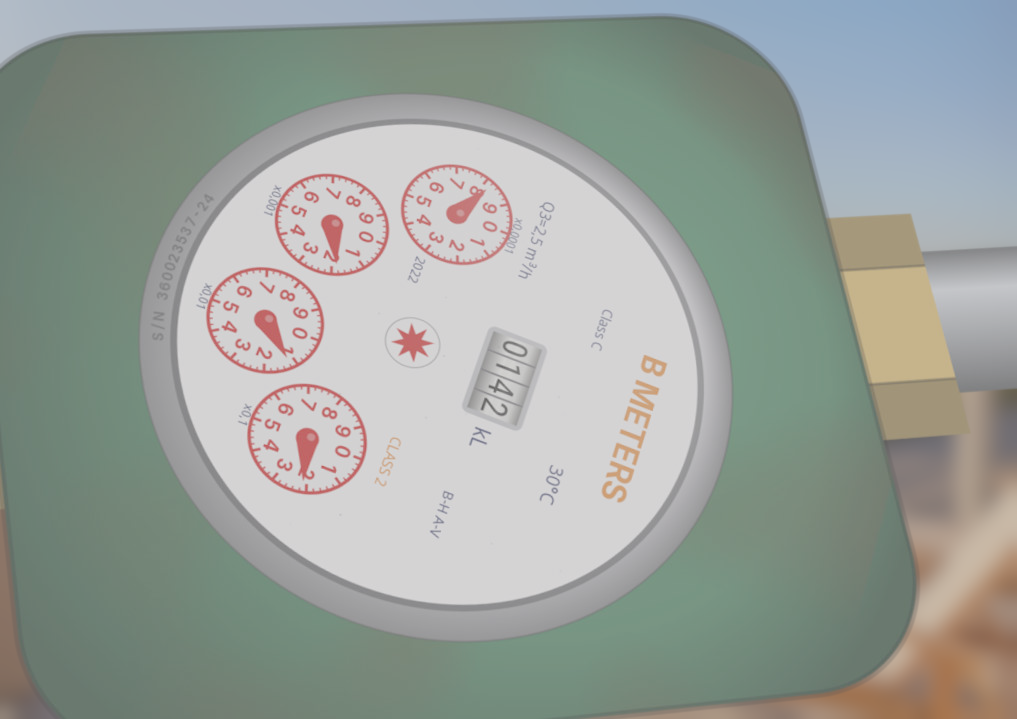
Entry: 142.2118kL
